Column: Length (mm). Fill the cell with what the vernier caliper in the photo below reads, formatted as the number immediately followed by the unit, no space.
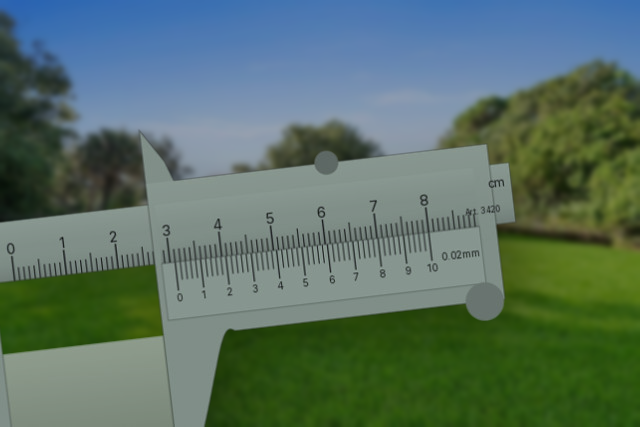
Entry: 31.0mm
